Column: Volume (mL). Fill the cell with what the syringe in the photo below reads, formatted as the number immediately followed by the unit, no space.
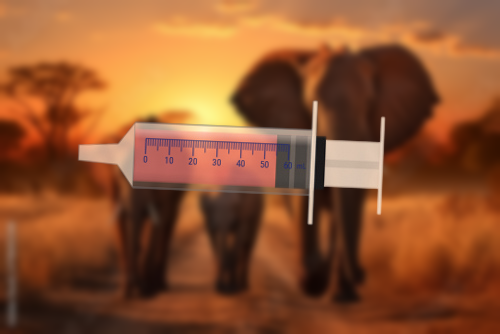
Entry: 55mL
